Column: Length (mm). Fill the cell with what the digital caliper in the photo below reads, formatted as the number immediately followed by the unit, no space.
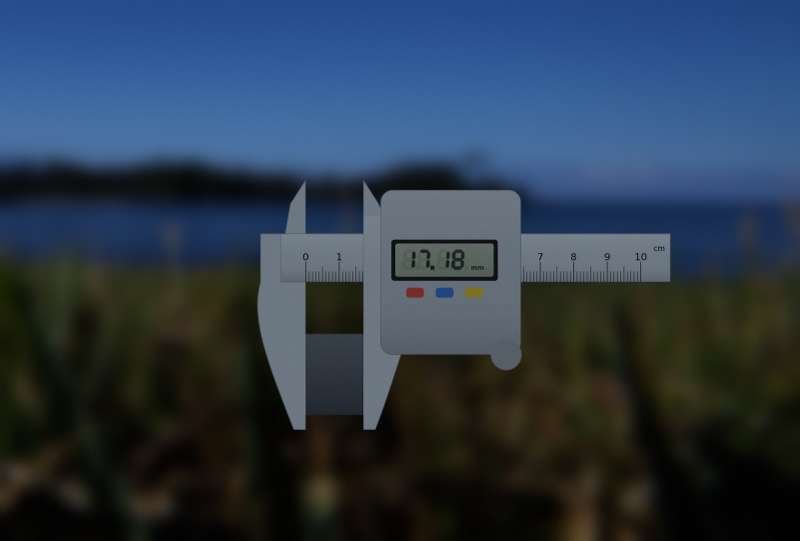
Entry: 17.18mm
